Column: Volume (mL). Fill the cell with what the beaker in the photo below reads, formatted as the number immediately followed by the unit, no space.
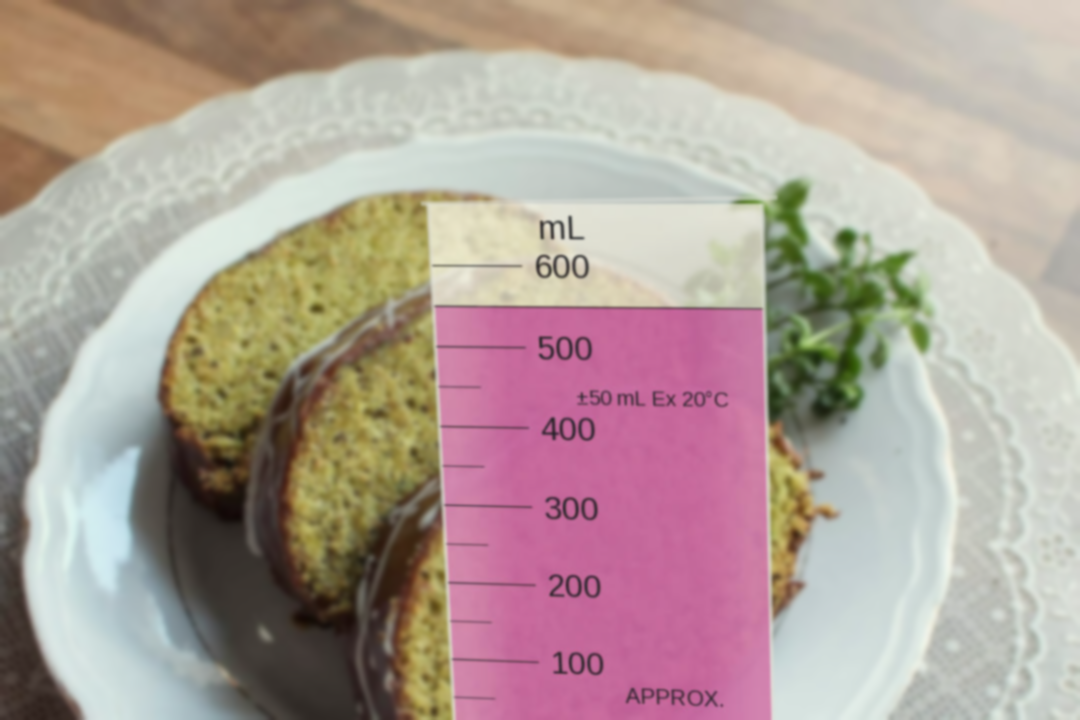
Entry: 550mL
